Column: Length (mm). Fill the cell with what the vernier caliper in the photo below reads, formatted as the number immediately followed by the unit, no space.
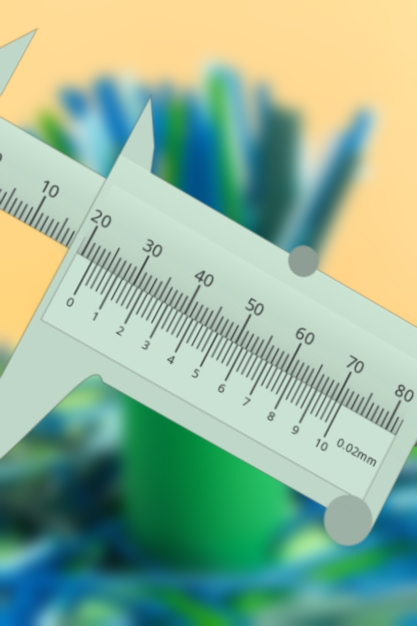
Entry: 22.0mm
